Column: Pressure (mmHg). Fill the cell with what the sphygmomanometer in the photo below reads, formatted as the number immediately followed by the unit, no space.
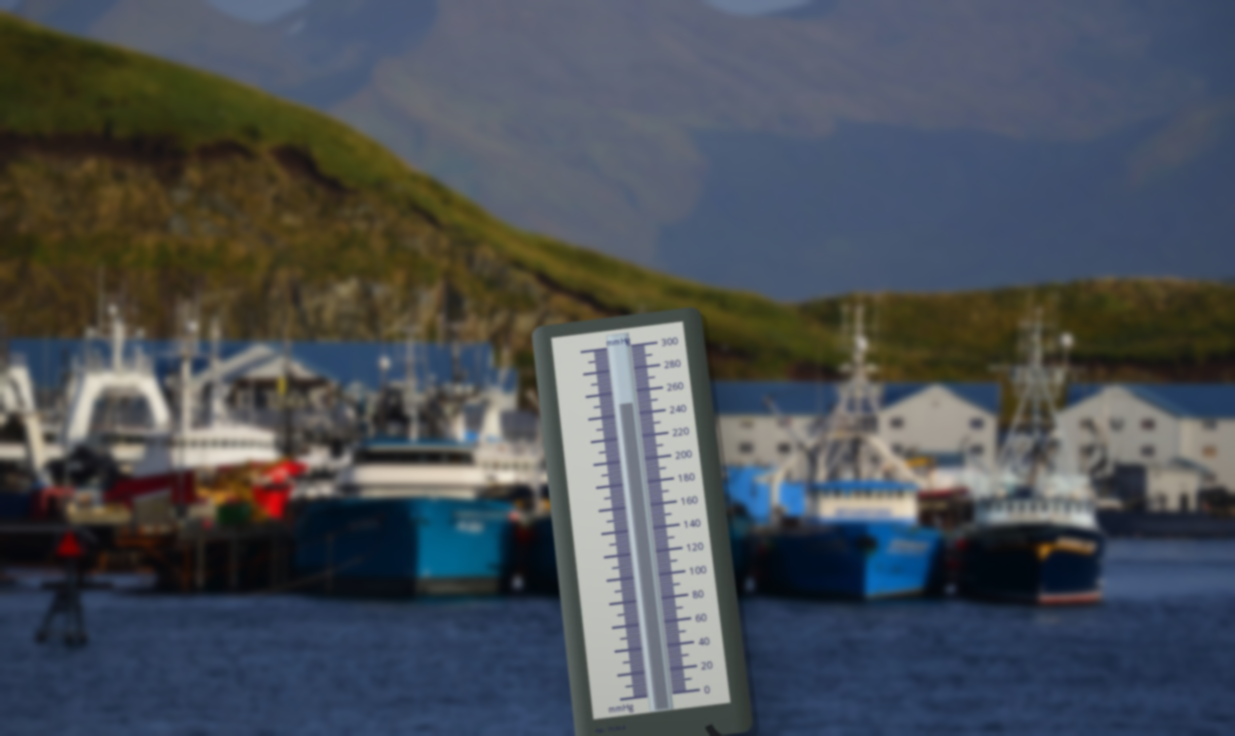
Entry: 250mmHg
